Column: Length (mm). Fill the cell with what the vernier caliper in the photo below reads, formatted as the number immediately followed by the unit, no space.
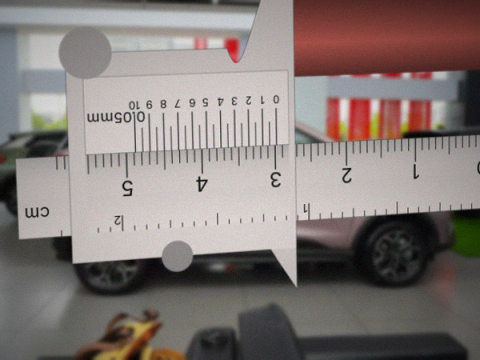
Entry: 29.8mm
